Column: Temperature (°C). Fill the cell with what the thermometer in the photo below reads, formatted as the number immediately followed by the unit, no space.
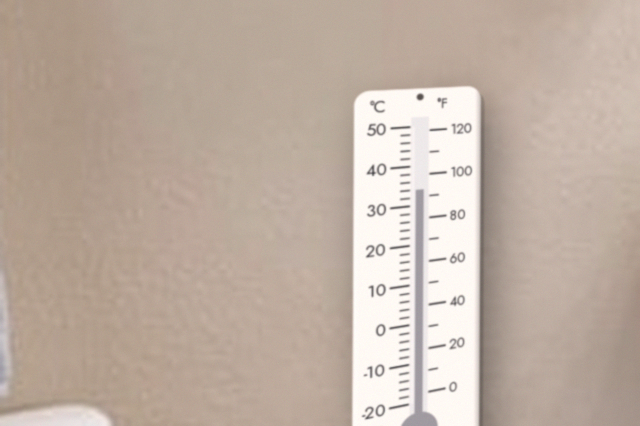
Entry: 34°C
